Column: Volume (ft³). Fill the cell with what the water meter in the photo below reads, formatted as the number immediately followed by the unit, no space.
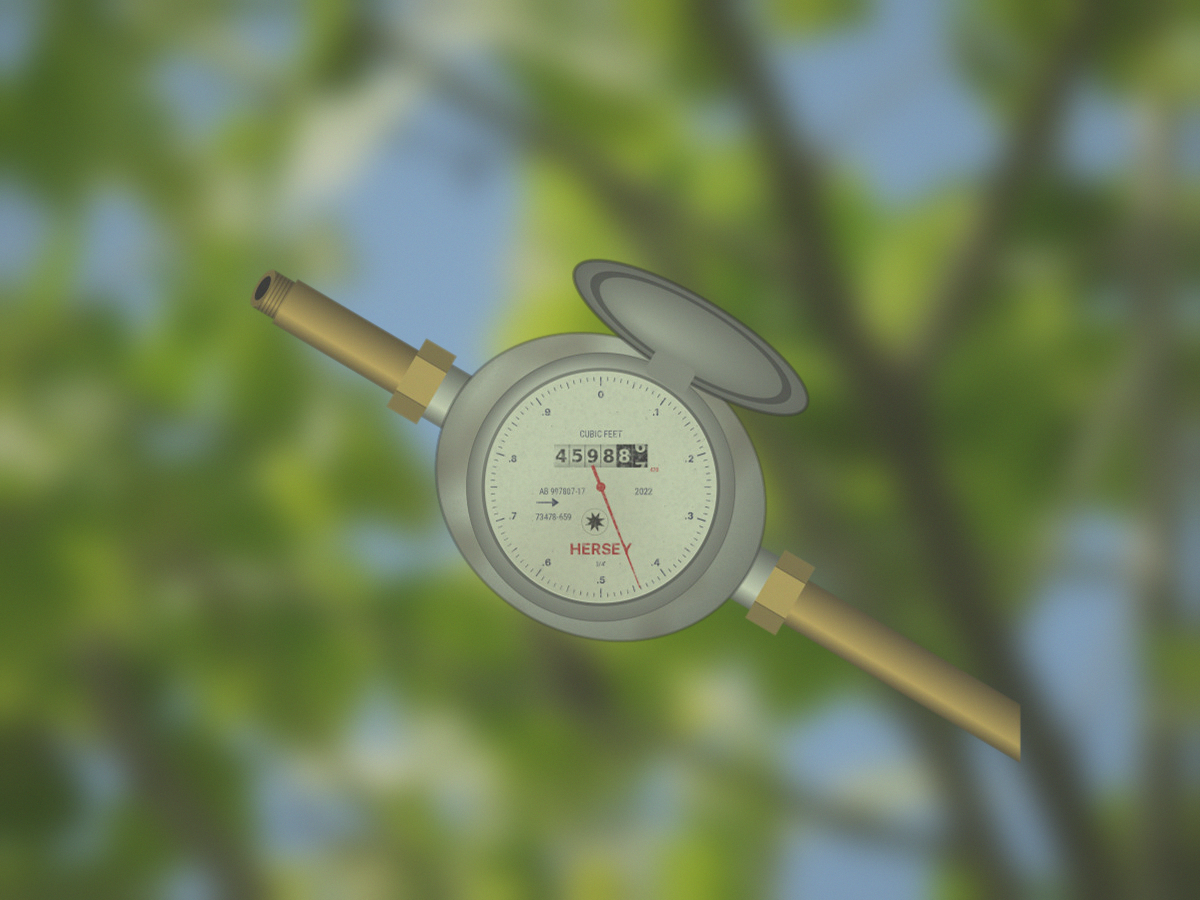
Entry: 459886.44ft³
